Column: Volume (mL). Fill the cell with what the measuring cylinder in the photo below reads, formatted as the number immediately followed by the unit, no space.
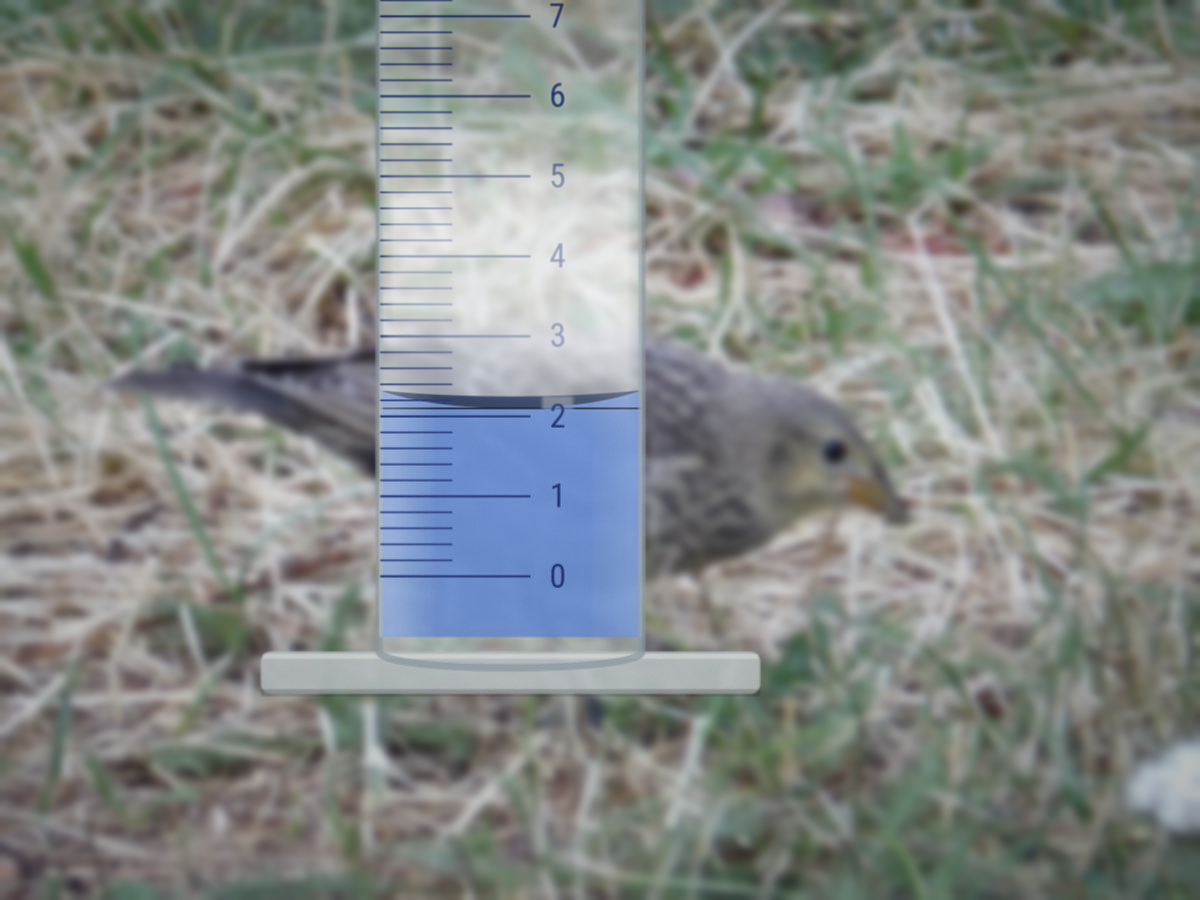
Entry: 2.1mL
